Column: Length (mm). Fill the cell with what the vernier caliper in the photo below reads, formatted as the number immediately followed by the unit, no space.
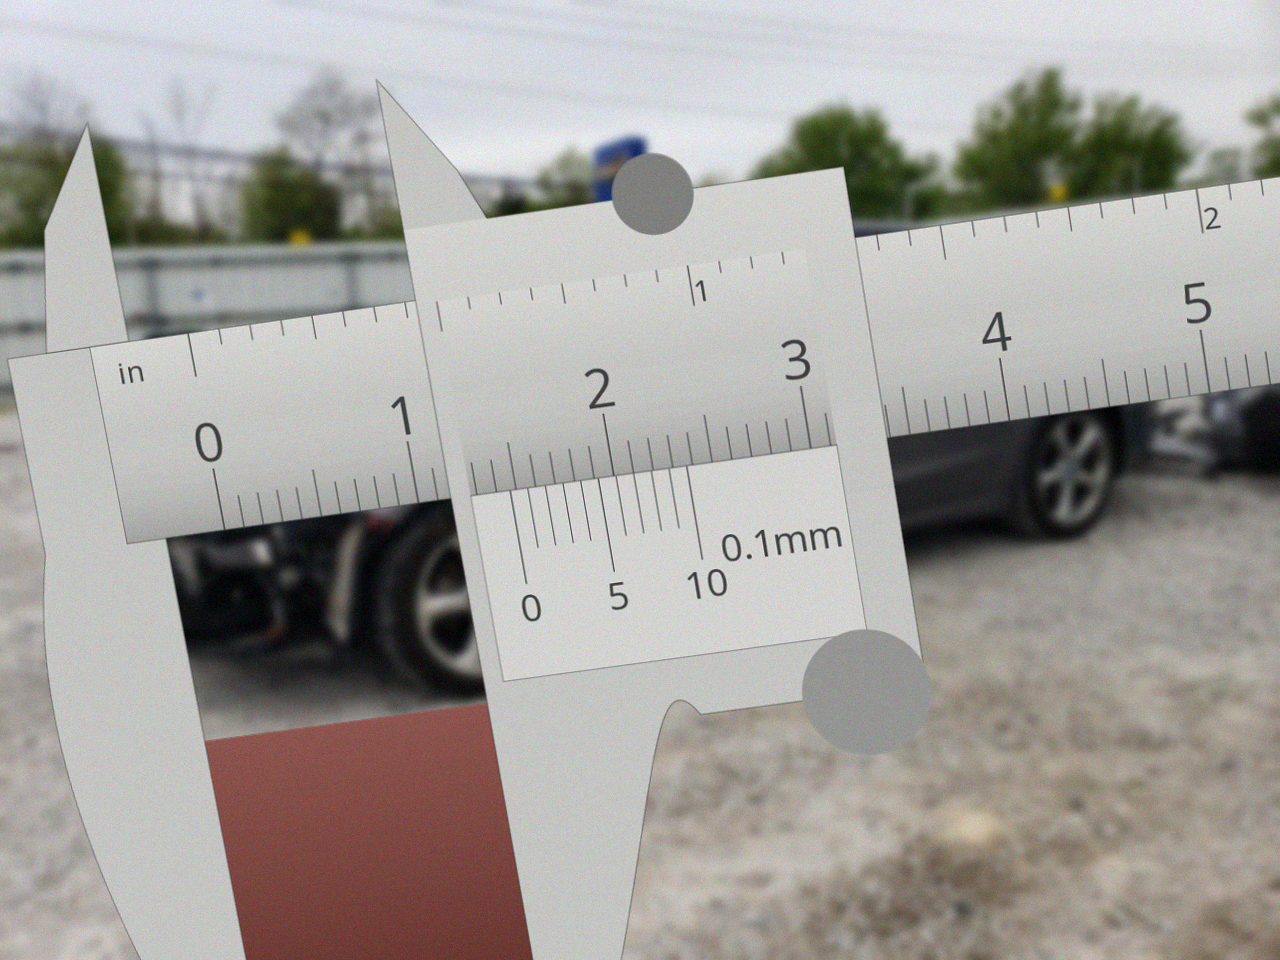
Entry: 14.7mm
